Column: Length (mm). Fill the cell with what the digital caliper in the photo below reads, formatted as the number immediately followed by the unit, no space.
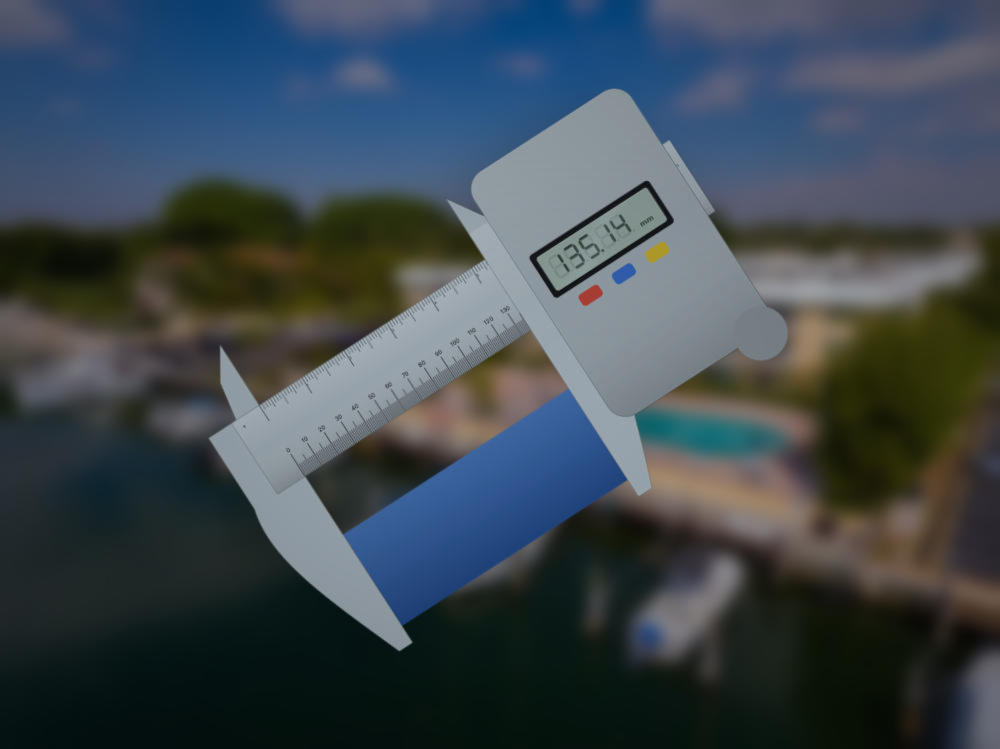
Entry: 135.14mm
